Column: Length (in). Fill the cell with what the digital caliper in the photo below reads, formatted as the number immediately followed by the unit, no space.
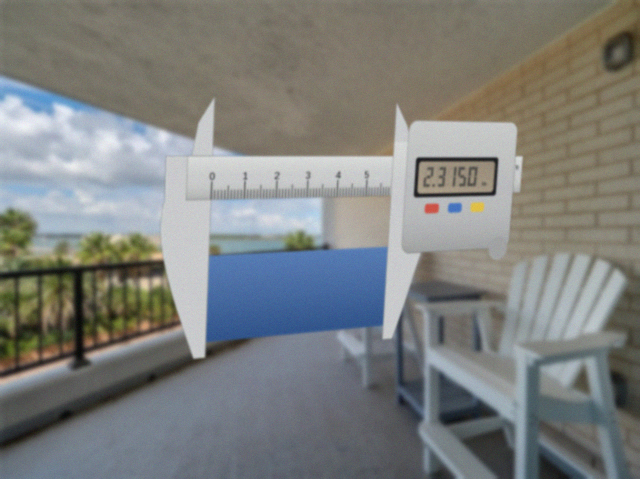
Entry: 2.3150in
